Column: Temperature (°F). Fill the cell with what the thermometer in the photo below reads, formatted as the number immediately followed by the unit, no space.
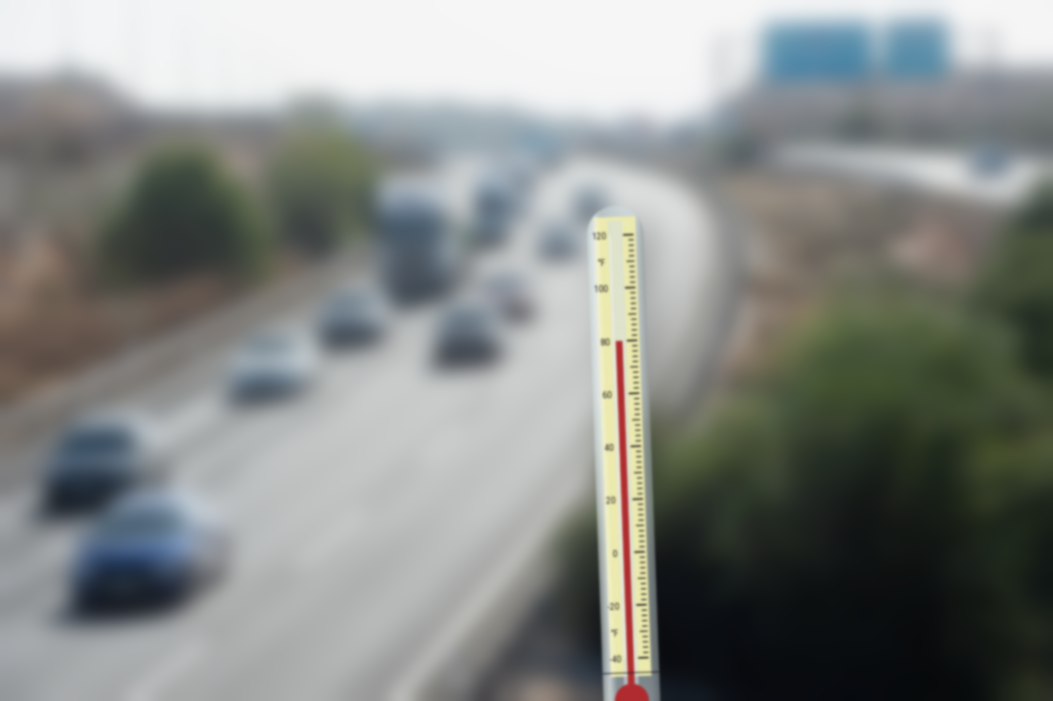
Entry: 80°F
